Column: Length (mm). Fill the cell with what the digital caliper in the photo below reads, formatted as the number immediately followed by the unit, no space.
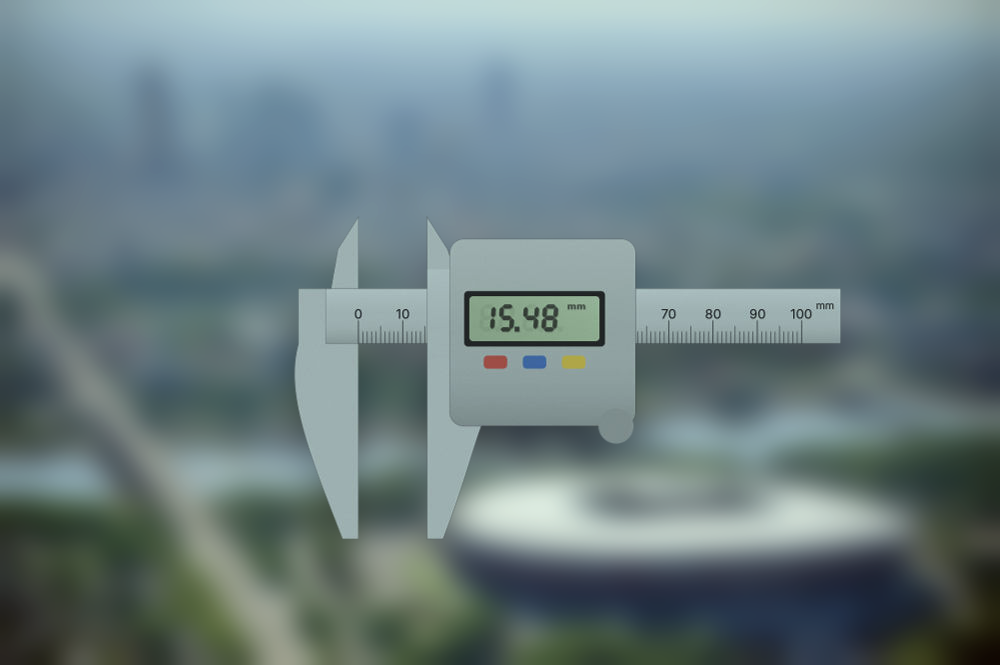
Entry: 15.48mm
